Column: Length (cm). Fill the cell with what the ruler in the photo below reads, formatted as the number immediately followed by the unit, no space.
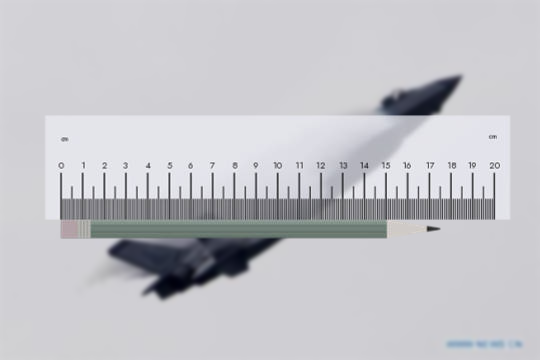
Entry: 17.5cm
